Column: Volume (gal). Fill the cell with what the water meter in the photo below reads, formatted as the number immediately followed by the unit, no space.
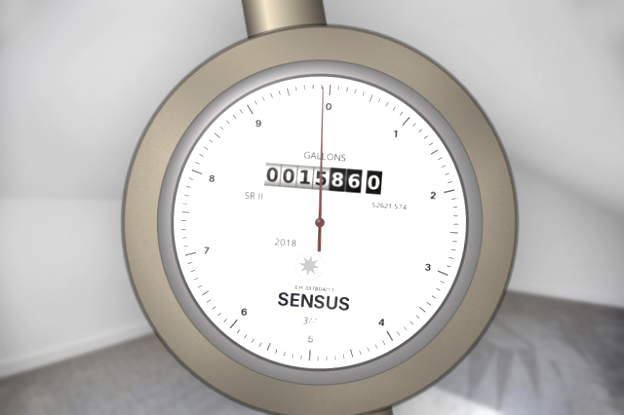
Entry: 15859.9gal
